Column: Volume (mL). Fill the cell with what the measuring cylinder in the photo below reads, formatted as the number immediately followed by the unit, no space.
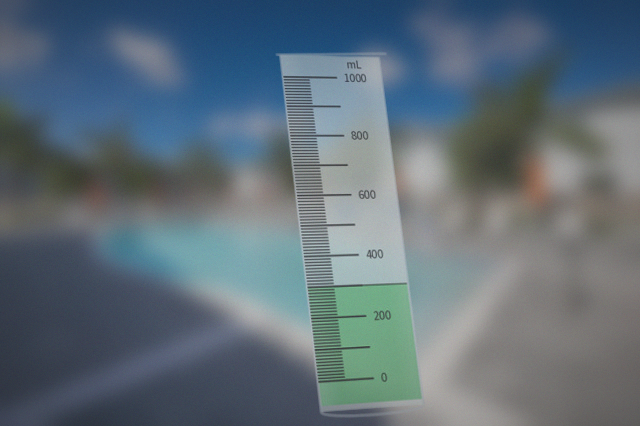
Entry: 300mL
